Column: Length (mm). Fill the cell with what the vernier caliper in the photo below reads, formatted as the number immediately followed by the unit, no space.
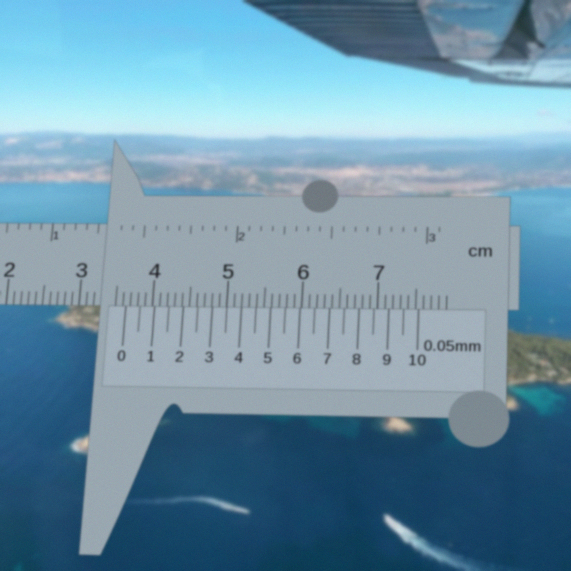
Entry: 36.4mm
